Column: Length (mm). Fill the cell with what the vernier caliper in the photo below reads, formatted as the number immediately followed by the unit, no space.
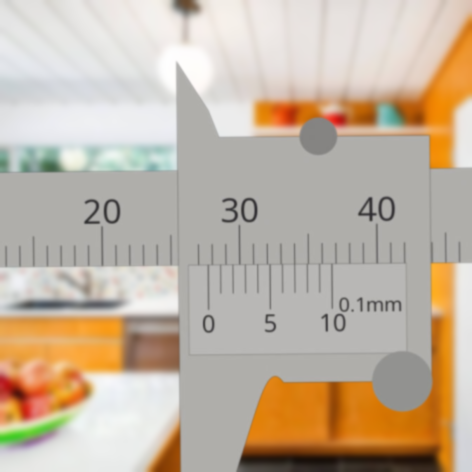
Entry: 27.7mm
